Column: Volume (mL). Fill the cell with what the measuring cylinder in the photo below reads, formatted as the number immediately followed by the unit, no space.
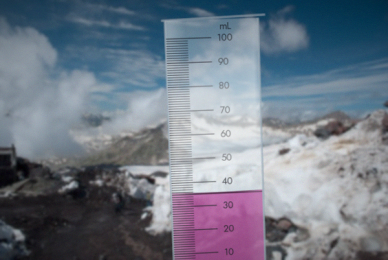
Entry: 35mL
